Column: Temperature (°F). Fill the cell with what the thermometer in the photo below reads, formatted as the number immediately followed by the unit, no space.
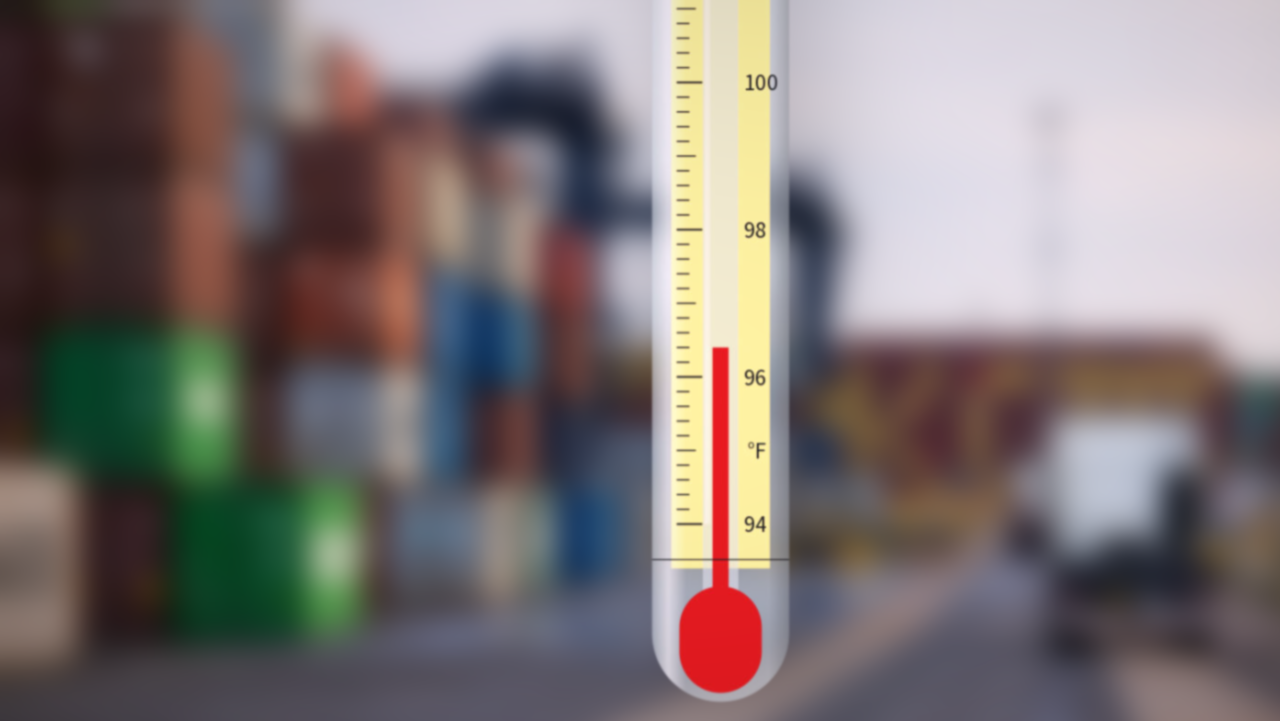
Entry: 96.4°F
